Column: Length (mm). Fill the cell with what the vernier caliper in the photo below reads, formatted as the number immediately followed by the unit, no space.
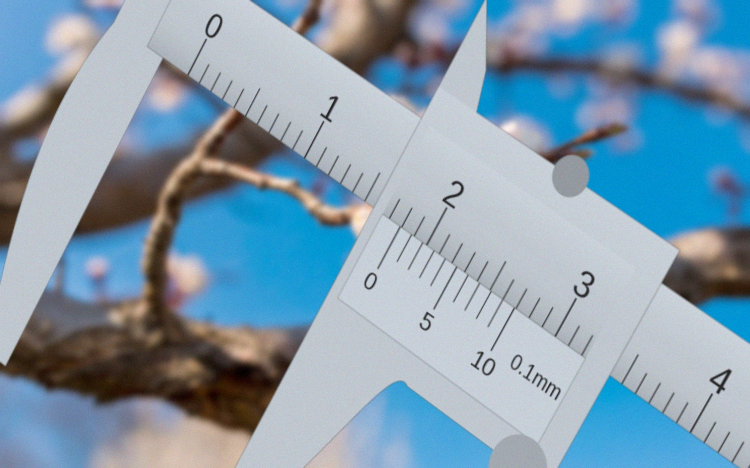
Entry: 17.9mm
